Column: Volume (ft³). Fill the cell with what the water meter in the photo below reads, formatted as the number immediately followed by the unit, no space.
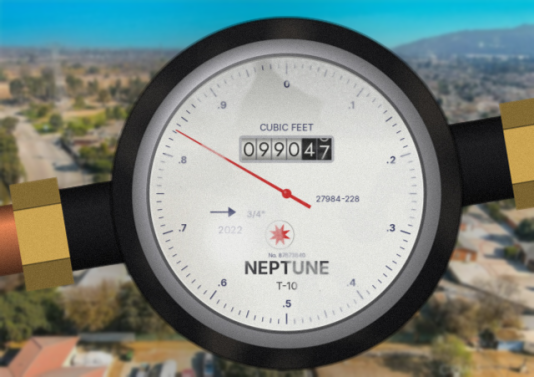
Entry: 99046.83ft³
